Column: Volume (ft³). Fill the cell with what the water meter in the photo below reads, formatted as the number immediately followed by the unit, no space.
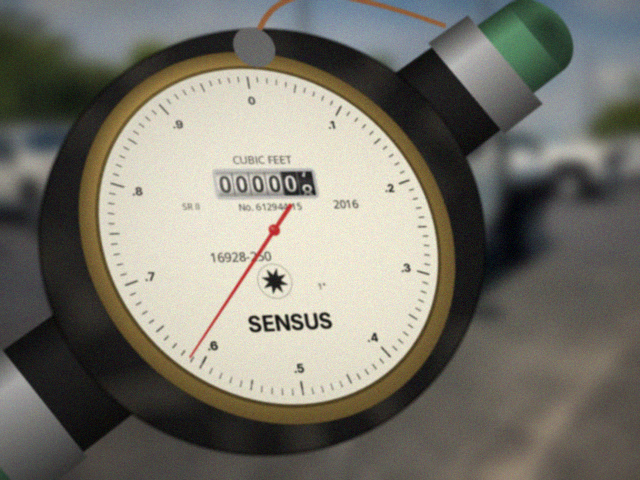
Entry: 7.61ft³
